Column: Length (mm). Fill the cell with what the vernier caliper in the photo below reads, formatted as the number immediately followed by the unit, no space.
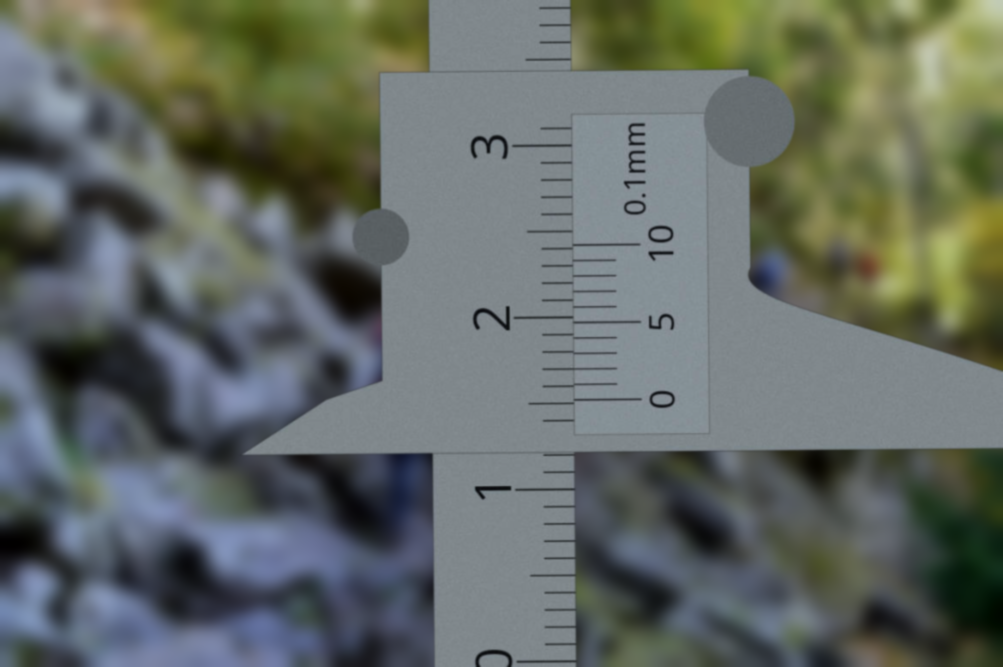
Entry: 15.2mm
